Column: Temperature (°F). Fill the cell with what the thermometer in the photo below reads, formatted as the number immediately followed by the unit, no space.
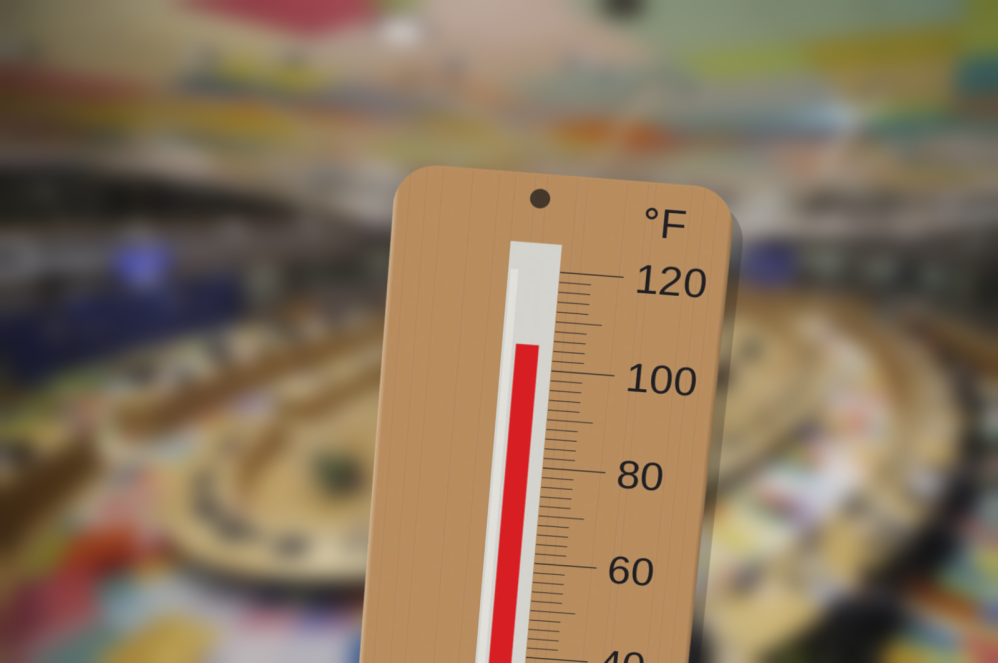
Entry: 105°F
